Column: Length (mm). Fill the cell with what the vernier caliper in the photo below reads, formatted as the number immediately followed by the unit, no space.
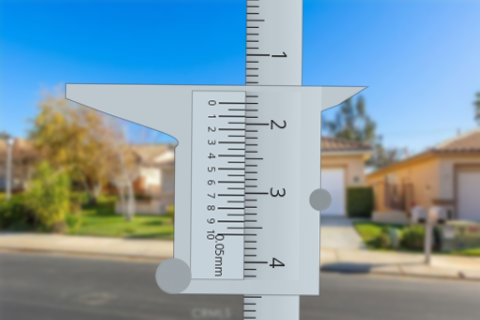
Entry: 17.0mm
